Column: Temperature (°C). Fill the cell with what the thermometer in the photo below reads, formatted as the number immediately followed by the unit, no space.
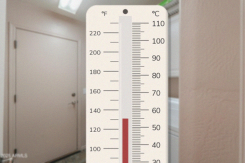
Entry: 55°C
